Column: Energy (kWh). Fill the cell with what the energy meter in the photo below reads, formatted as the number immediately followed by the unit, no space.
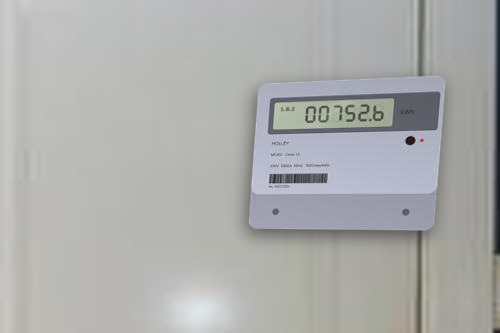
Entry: 752.6kWh
